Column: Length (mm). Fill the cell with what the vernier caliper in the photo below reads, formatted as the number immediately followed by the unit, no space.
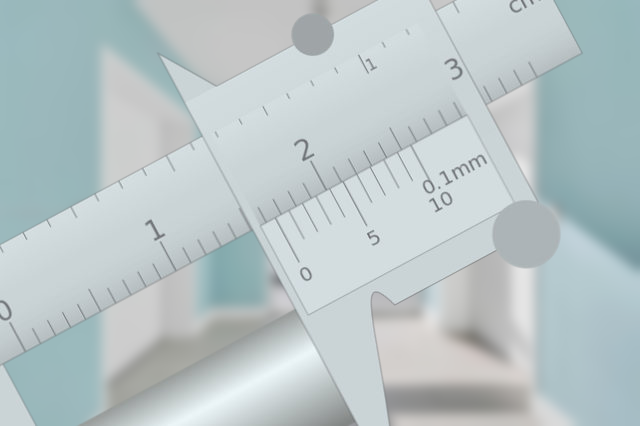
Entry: 16.6mm
